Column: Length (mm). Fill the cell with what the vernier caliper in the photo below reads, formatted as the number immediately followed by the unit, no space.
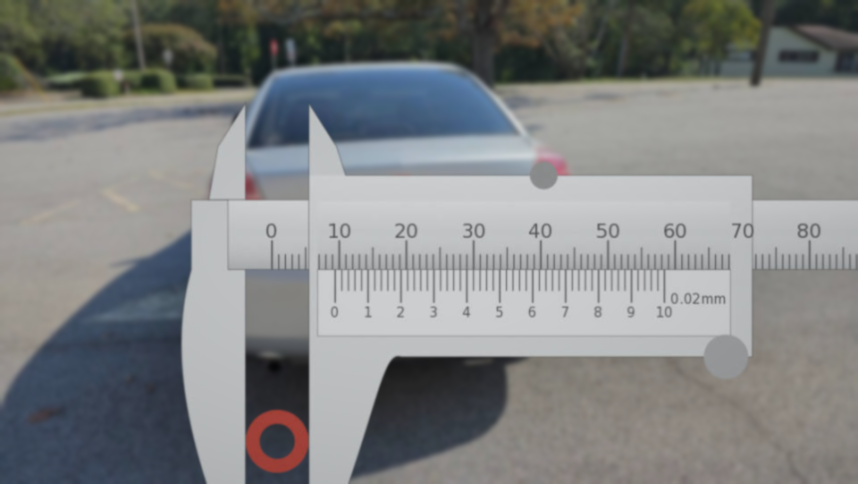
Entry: 9.4mm
